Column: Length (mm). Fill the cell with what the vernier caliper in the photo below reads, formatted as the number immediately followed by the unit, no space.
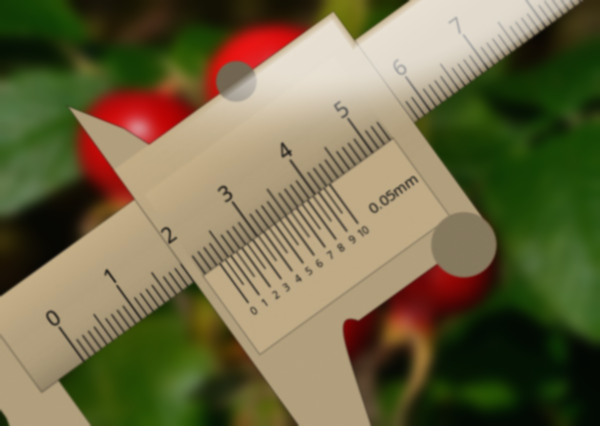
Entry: 23.5mm
